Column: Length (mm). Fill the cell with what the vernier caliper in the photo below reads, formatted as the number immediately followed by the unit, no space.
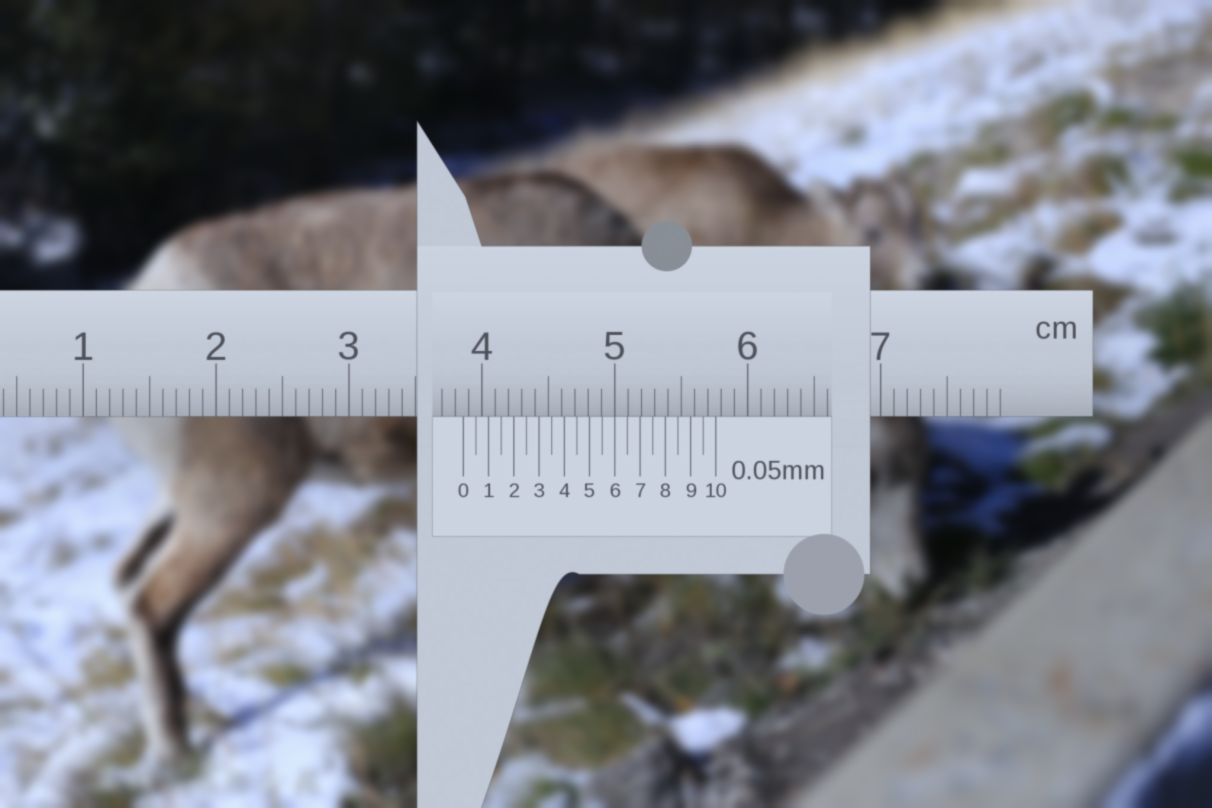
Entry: 38.6mm
